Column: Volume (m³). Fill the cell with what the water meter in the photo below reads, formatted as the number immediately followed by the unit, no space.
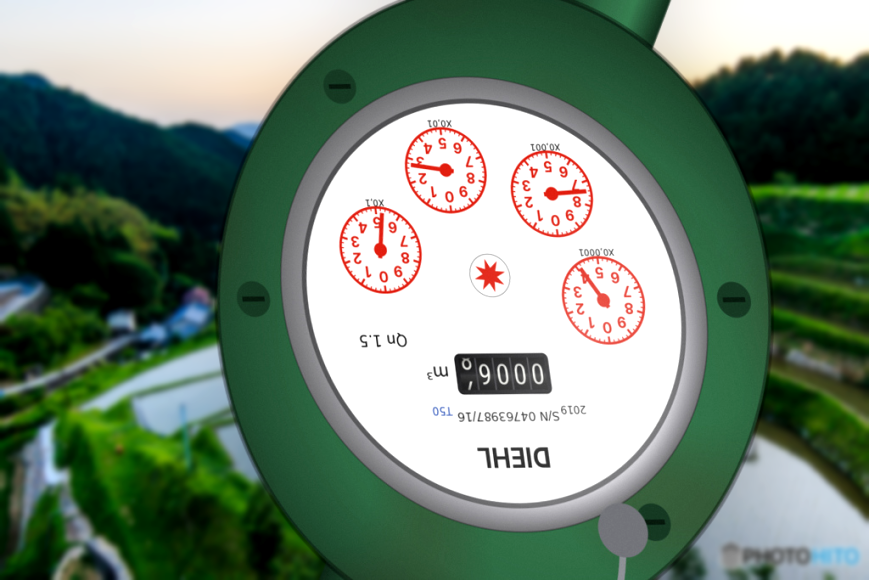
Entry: 67.5274m³
